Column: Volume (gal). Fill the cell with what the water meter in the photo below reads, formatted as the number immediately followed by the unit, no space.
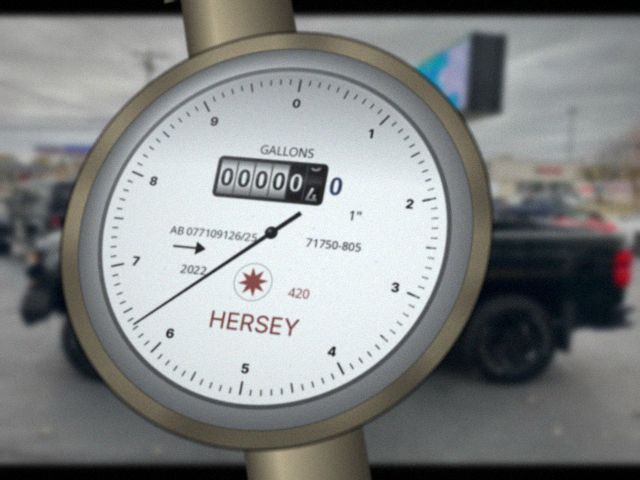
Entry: 36.3gal
